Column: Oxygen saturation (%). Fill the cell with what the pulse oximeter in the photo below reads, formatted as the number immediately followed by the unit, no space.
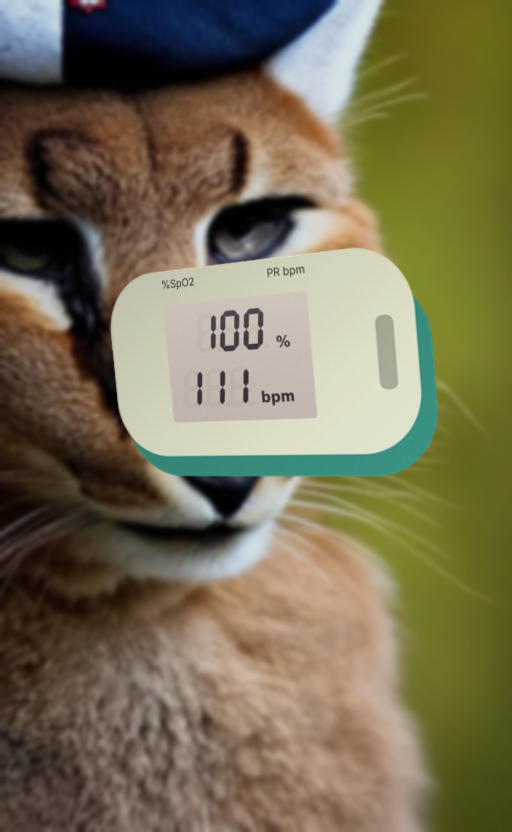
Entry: 100%
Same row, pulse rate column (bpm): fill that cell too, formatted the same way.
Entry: 111bpm
